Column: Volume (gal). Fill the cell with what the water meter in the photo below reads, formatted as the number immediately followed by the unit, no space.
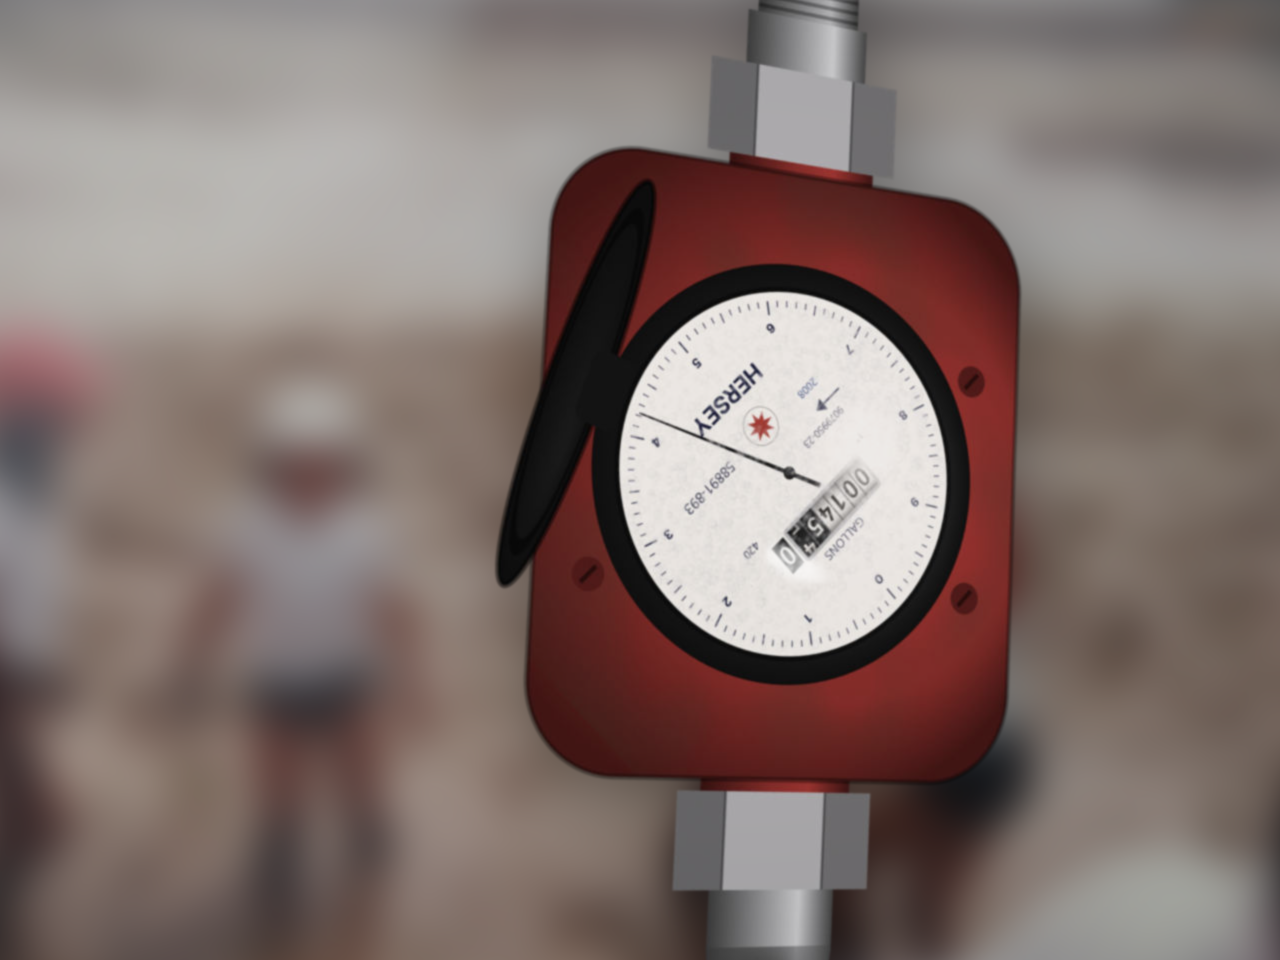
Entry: 14544.2gal
